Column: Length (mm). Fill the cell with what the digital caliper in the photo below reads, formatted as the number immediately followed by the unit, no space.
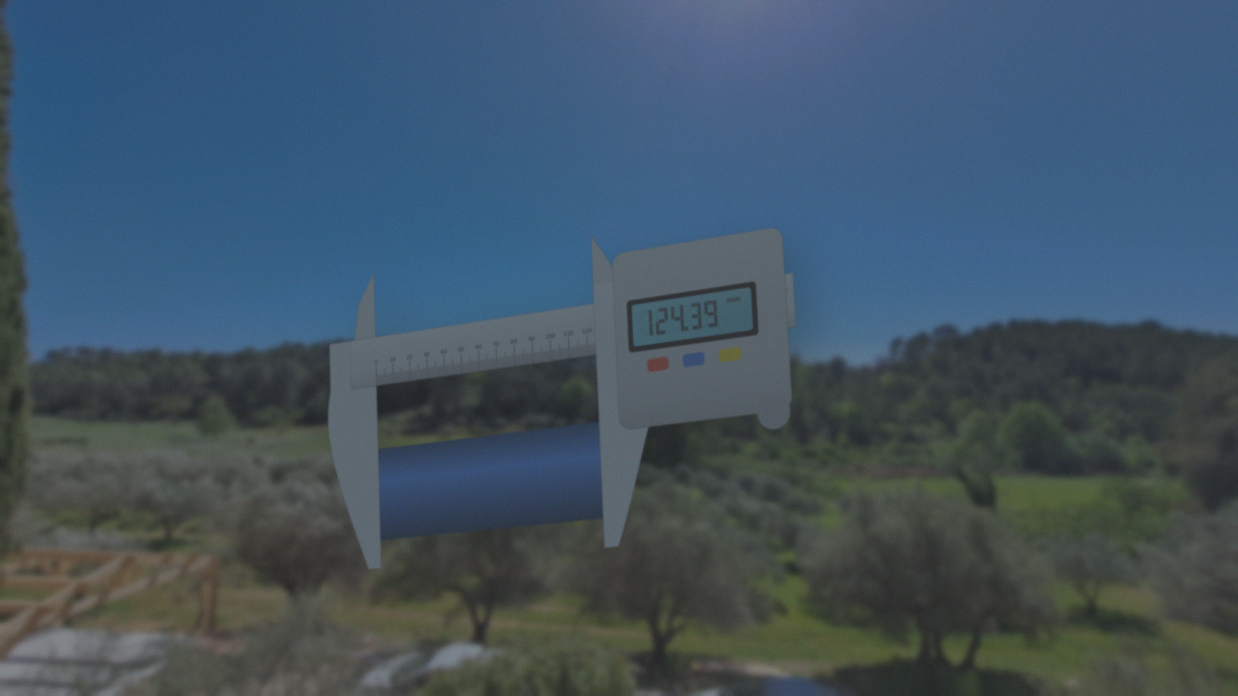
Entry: 124.39mm
